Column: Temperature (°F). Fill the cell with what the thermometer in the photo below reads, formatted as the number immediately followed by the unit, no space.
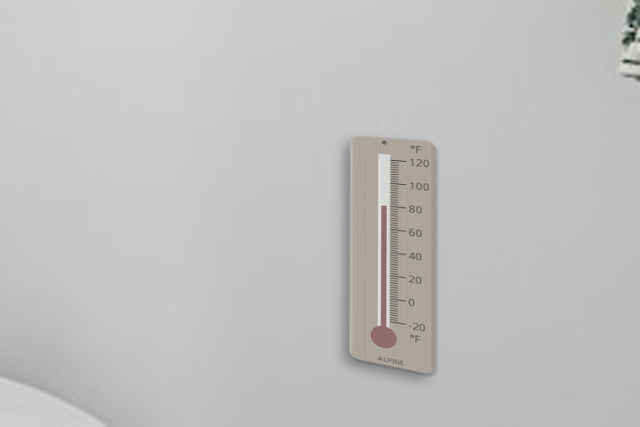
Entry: 80°F
